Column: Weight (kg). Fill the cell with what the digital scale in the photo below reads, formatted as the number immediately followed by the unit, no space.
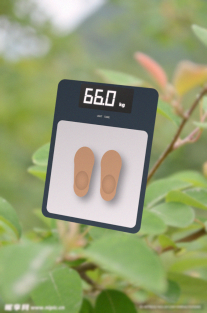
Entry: 66.0kg
